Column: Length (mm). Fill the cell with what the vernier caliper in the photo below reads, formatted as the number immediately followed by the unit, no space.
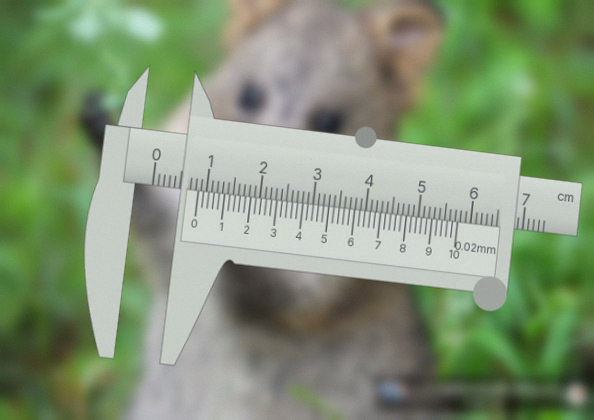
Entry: 8.5mm
